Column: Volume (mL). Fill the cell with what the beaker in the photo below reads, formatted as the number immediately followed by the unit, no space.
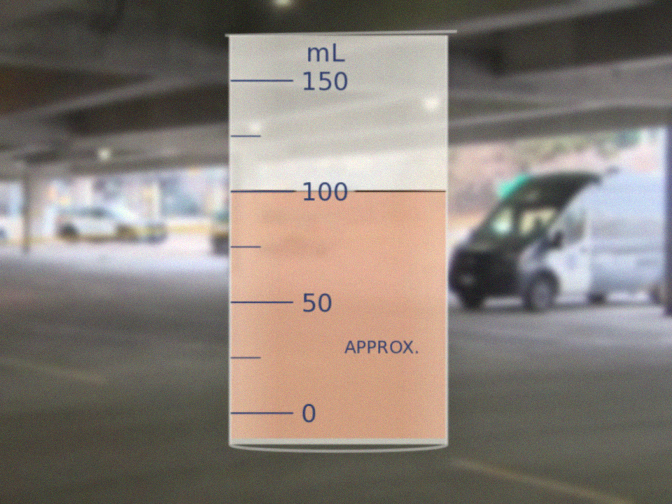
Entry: 100mL
